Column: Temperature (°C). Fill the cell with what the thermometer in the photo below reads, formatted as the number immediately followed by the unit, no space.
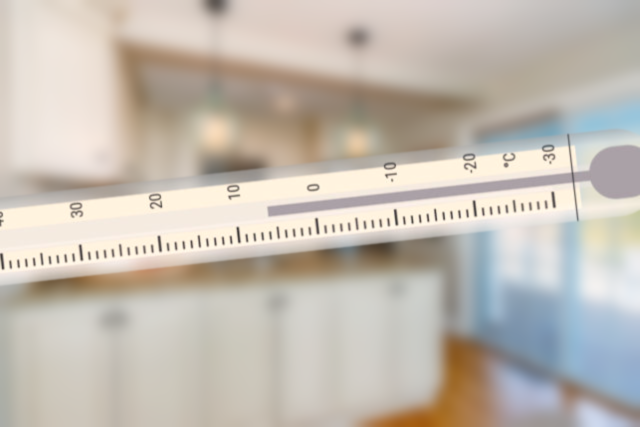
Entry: 6°C
